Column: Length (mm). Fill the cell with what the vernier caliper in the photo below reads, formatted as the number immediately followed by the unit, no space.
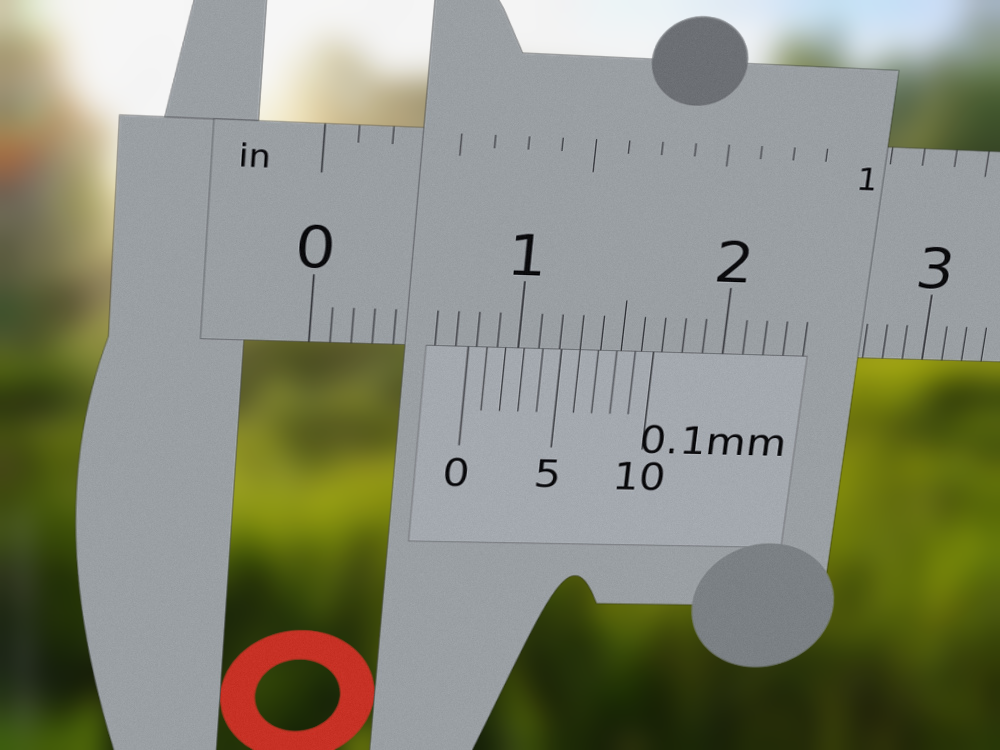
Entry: 7.6mm
